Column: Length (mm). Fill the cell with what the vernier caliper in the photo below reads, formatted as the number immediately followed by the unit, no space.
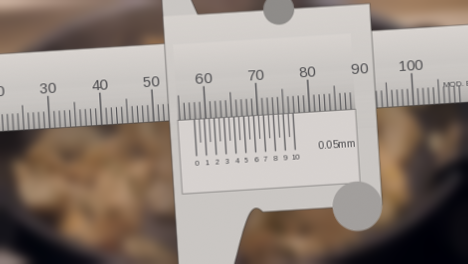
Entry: 57.8mm
